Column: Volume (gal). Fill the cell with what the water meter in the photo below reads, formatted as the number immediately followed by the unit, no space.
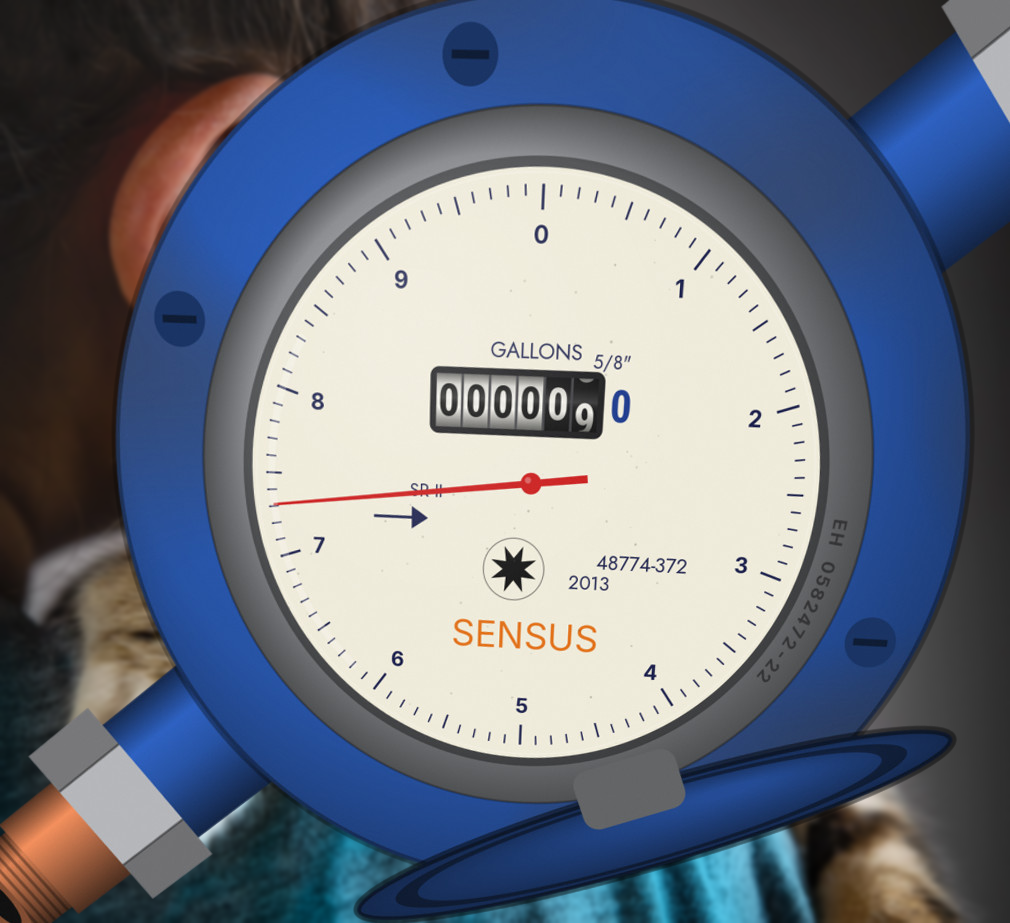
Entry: 87.3gal
